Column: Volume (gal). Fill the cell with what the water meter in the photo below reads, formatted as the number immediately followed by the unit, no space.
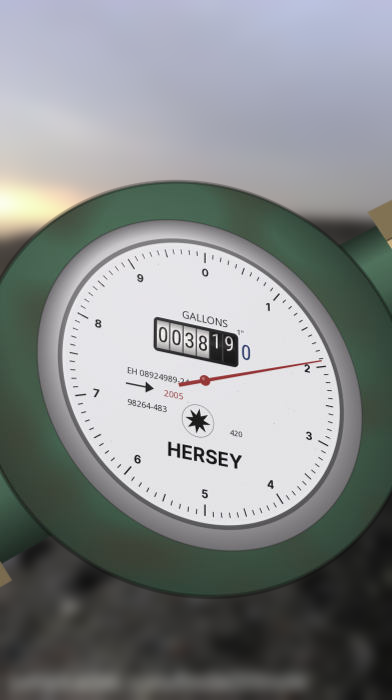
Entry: 38191.9gal
